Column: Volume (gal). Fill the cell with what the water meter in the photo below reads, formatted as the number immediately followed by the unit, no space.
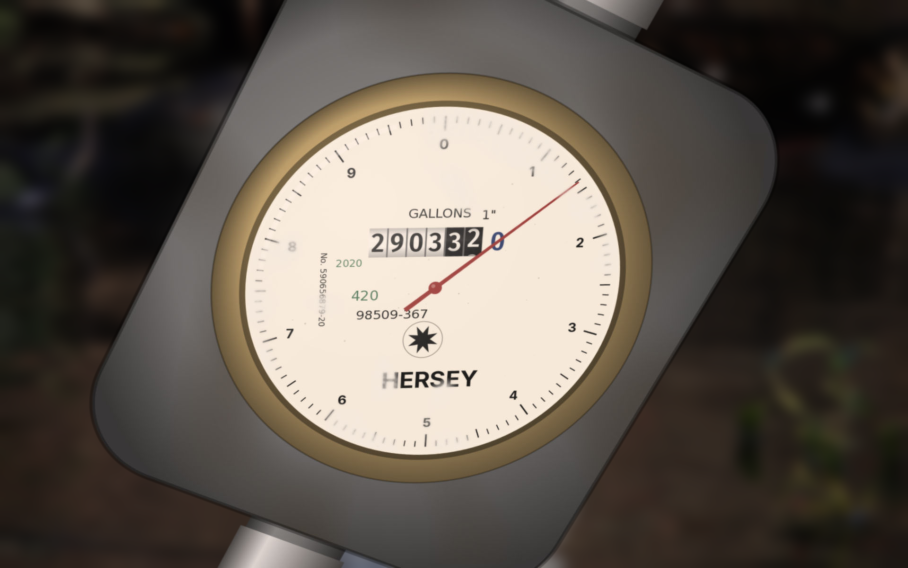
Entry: 2903321.4gal
